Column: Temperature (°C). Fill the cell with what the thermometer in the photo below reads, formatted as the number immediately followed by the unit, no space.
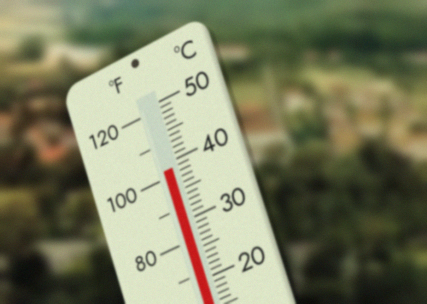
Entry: 39°C
